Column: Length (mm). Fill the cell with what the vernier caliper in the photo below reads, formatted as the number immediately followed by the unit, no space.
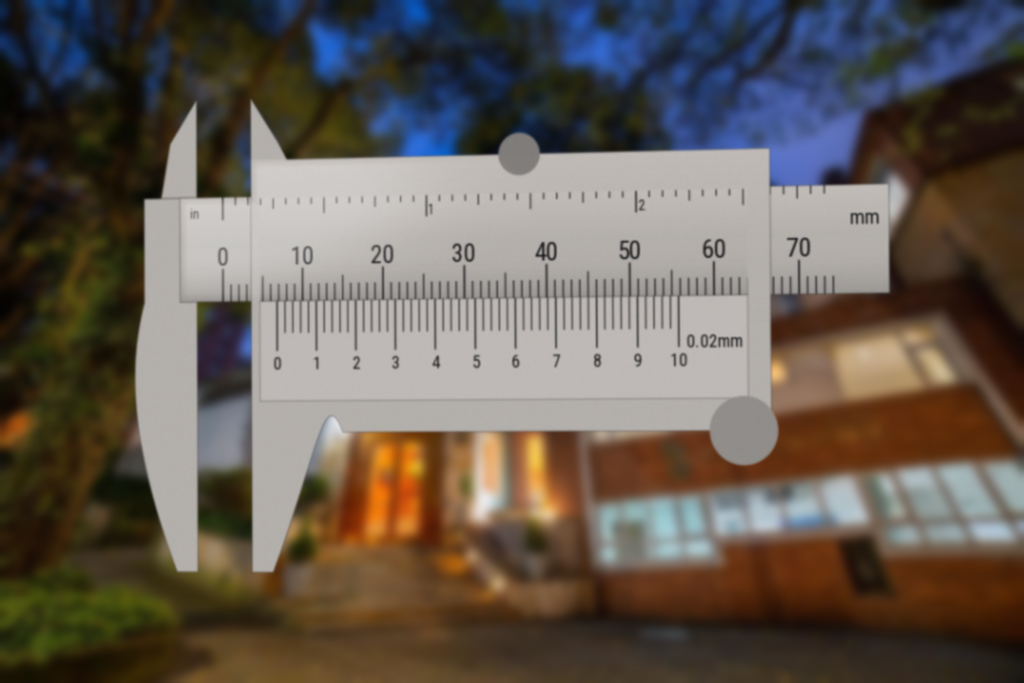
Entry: 6.8mm
